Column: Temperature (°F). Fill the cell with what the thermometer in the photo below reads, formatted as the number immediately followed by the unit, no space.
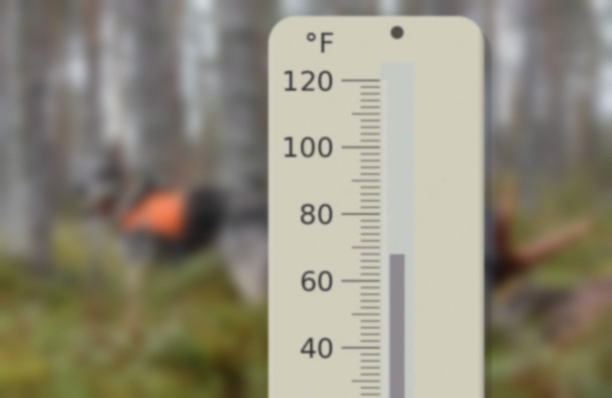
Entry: 68°F
